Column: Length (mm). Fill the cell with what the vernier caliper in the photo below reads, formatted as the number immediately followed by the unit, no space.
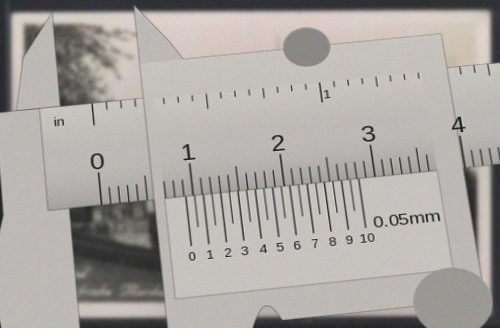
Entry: 9.2mm
